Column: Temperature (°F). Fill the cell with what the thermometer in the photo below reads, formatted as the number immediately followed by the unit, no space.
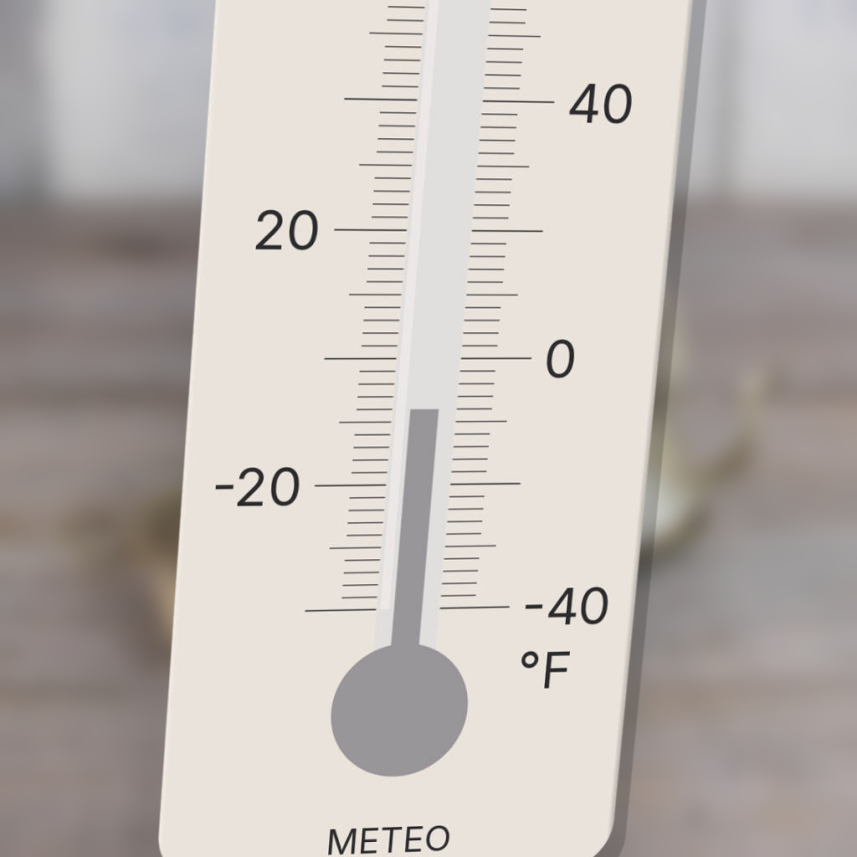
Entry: -8°F
